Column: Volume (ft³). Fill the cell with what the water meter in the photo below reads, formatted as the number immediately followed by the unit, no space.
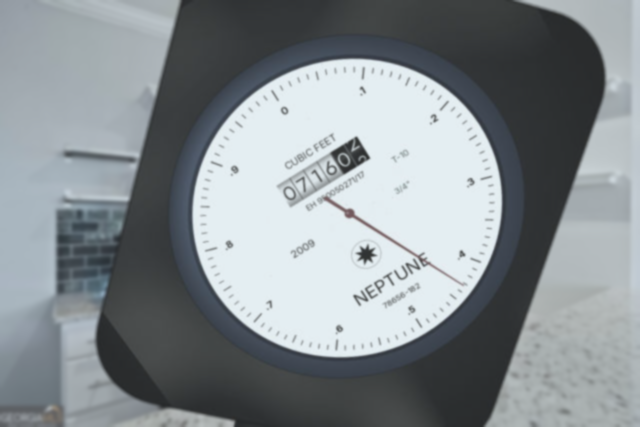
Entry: 71602.43ft³
